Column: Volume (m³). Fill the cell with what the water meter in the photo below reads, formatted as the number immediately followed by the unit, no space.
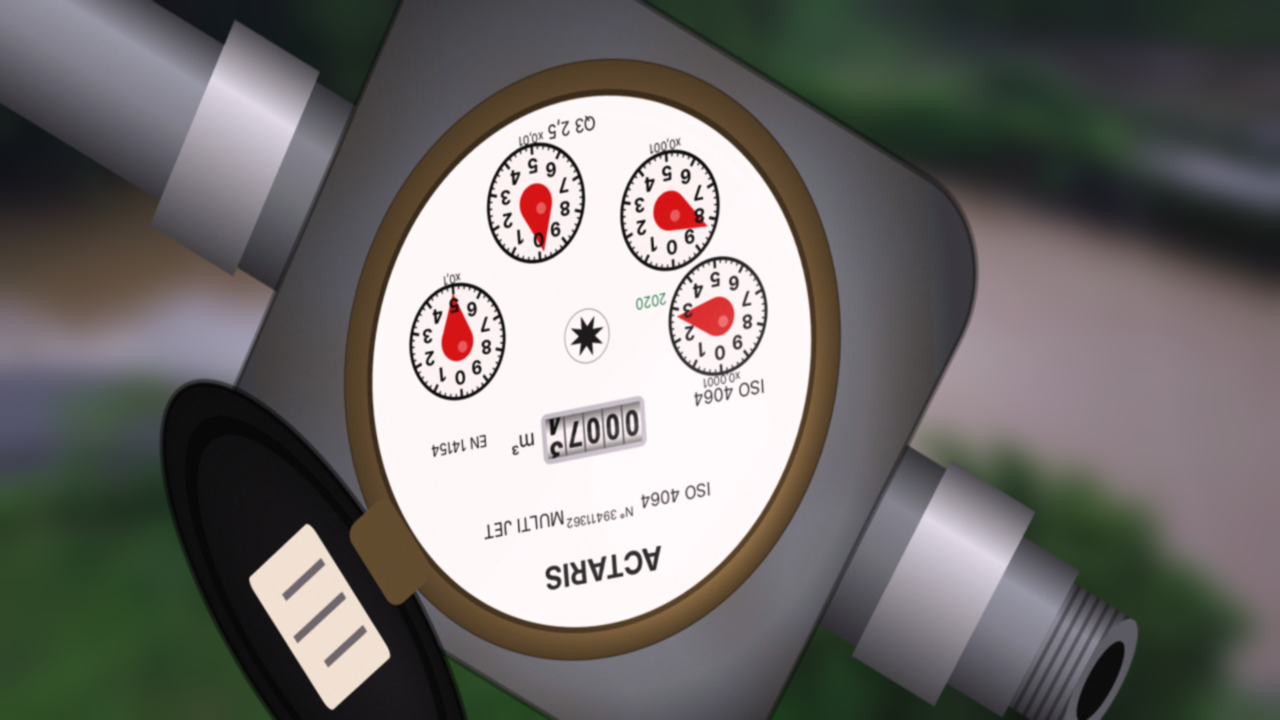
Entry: 73.4982m³
